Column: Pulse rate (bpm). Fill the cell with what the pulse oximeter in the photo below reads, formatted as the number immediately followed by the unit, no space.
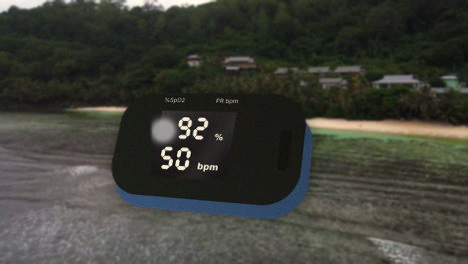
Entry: 50bpm
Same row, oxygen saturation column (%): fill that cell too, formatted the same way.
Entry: 92%
